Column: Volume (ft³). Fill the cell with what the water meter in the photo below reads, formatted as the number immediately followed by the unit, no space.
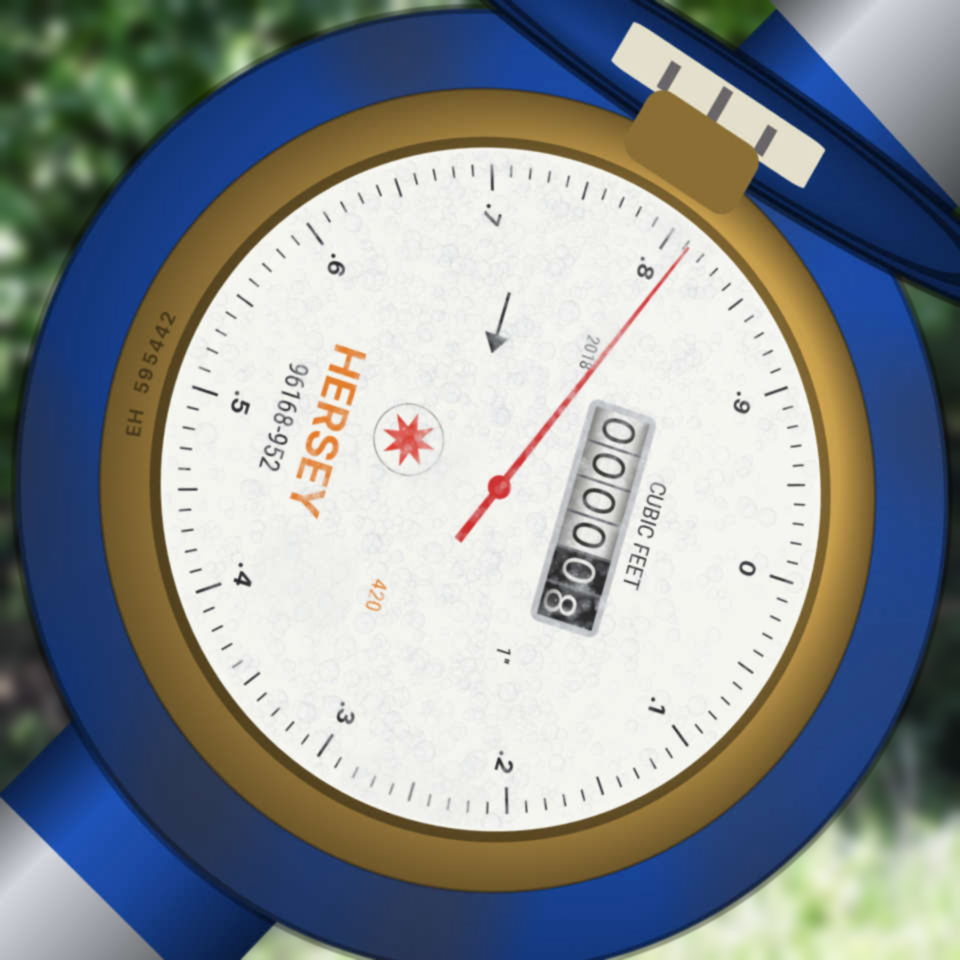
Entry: 7.81ft³
